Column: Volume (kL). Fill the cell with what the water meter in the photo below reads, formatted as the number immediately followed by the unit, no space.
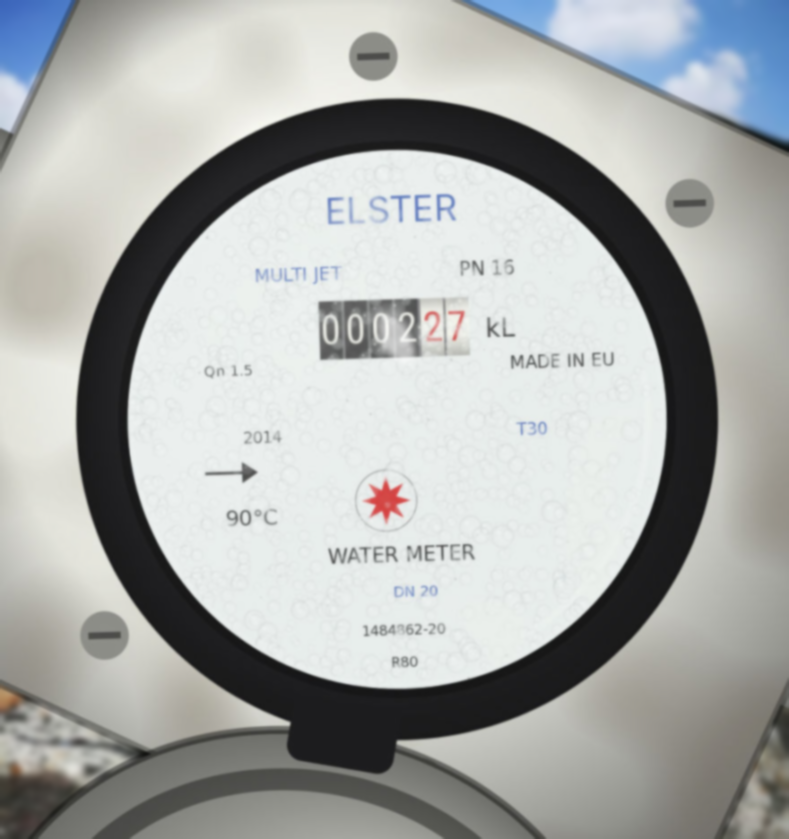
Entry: 2.27kL
